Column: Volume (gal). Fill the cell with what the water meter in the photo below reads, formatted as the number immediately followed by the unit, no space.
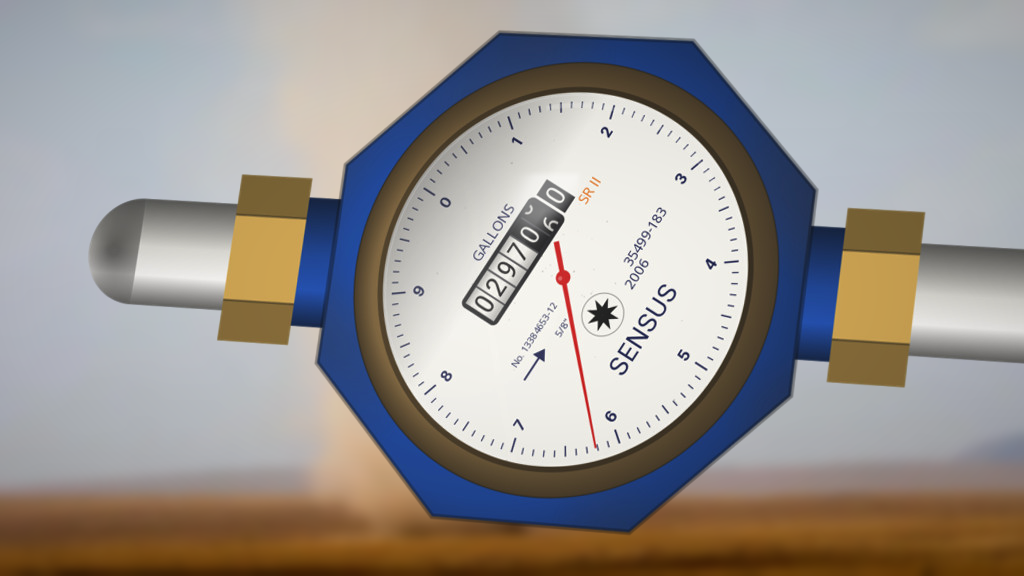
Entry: 297056.2gal
